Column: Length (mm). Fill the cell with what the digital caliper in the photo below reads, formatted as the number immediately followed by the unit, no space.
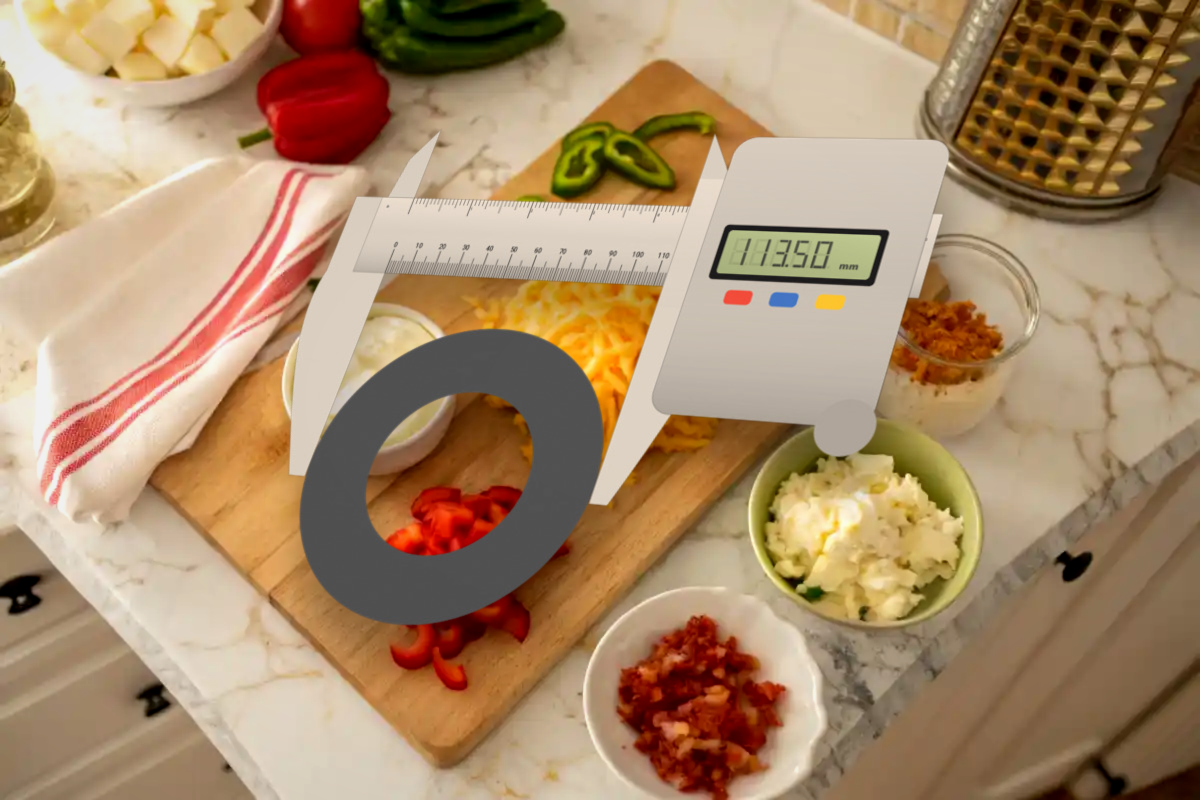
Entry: 113.50mm
